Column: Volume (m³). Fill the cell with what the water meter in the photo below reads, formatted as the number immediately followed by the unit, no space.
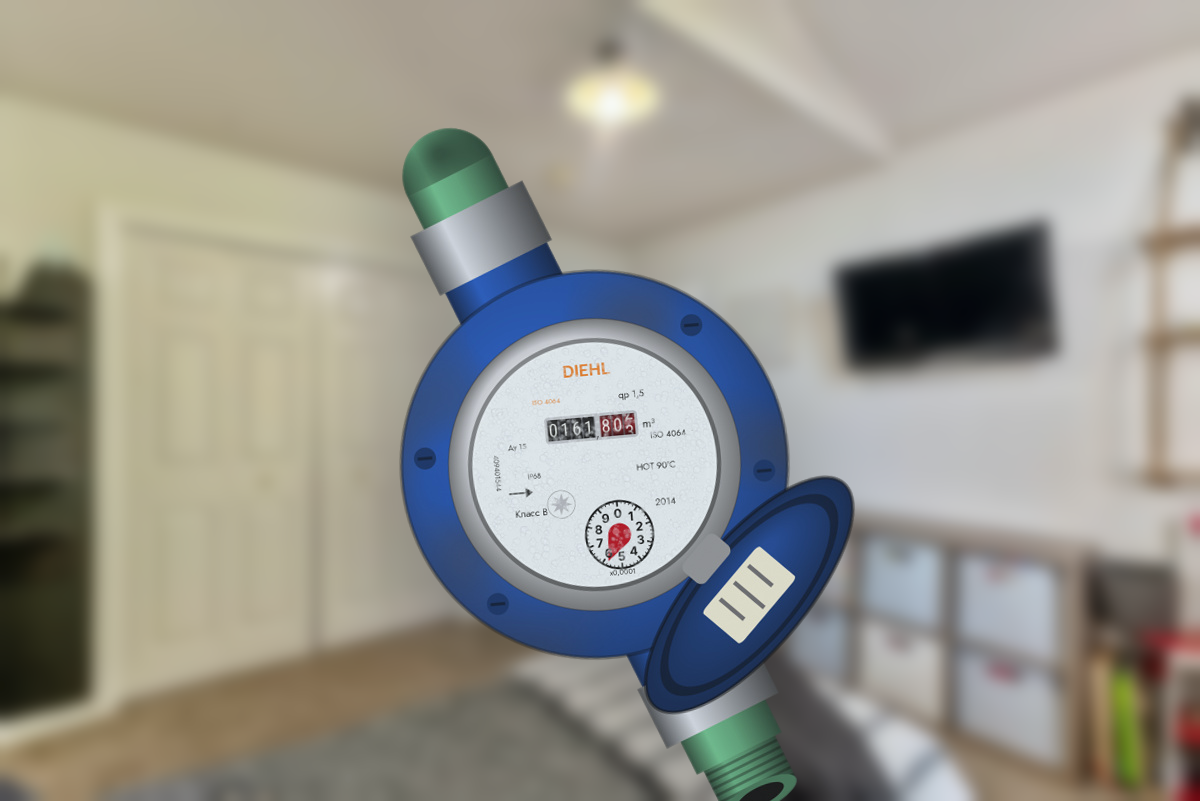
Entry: 161.8025m³
